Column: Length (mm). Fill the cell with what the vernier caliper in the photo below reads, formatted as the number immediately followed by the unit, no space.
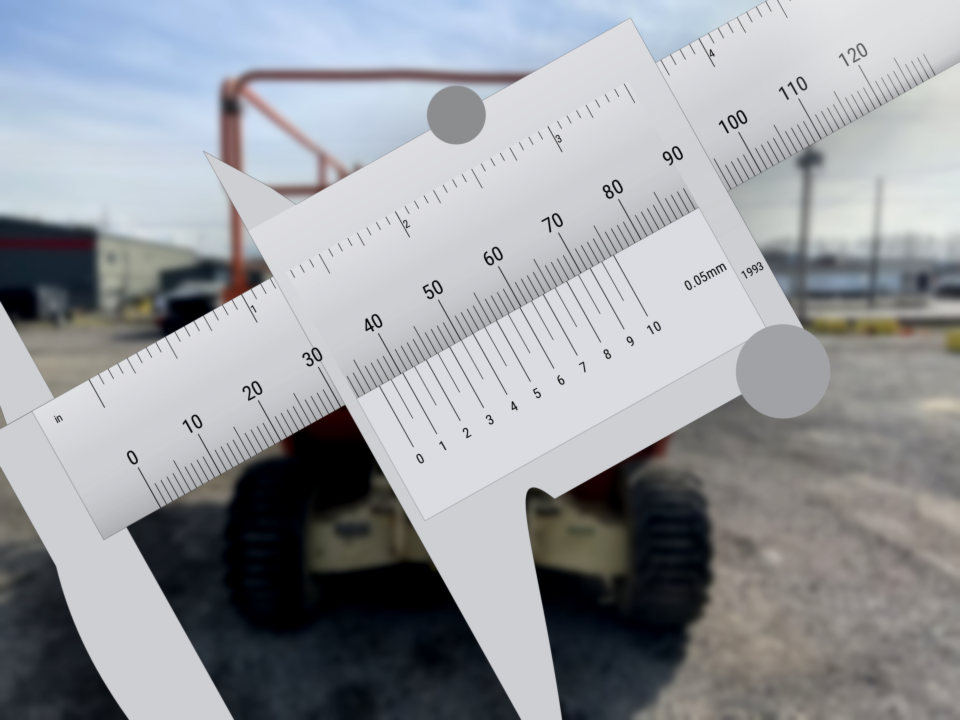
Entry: 36.4mm
